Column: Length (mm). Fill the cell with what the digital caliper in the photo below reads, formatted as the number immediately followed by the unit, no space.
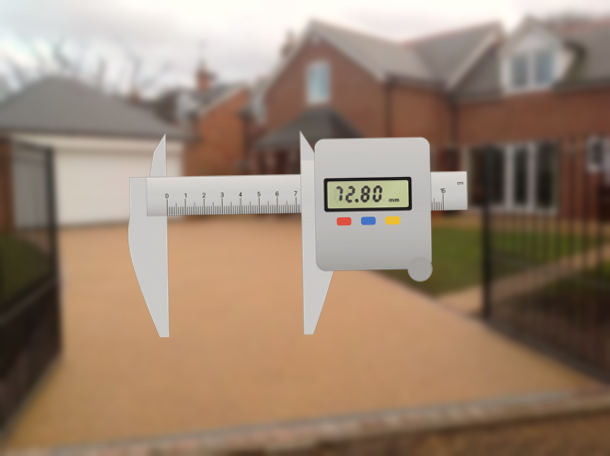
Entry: 72.80mm
